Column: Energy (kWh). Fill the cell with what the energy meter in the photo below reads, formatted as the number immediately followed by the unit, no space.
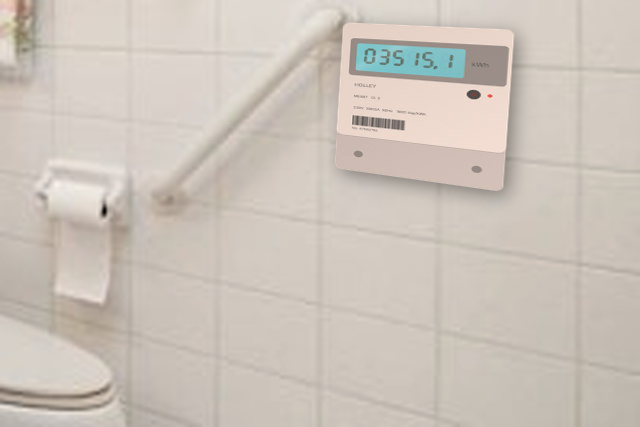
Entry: 3515.1kWh
